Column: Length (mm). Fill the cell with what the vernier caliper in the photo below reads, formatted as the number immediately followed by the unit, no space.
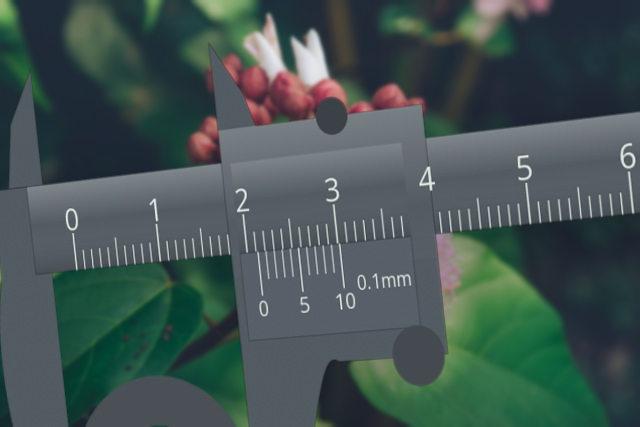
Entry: 21.2mm
